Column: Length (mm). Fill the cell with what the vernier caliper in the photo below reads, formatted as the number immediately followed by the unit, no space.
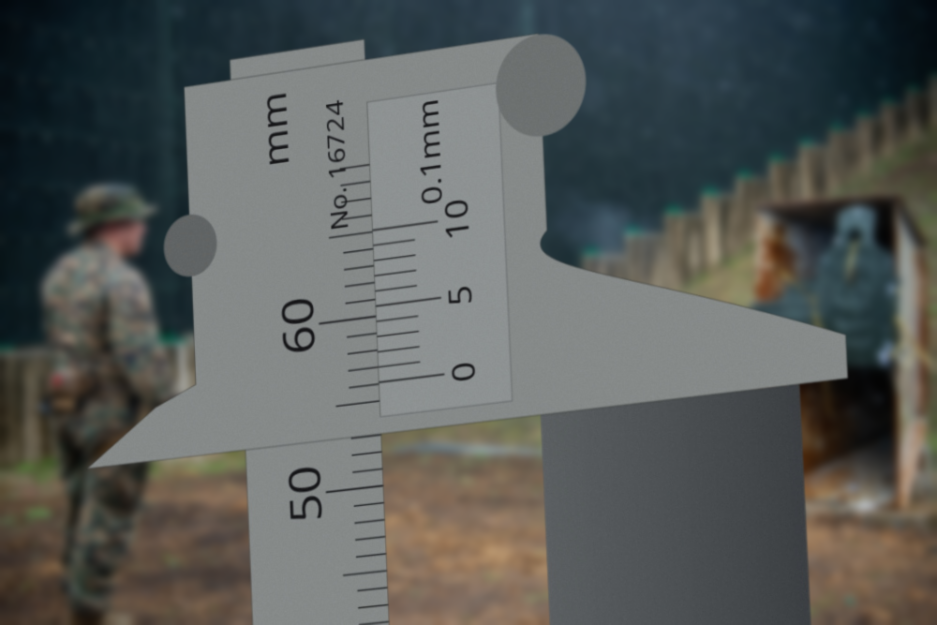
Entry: 56.1mm
